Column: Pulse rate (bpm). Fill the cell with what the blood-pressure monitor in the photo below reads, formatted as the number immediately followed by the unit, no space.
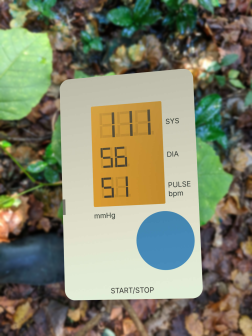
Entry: 51bpm
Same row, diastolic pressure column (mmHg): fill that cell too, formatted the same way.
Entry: 56mmHg
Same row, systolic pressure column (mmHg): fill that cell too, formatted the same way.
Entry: 111mmHg
